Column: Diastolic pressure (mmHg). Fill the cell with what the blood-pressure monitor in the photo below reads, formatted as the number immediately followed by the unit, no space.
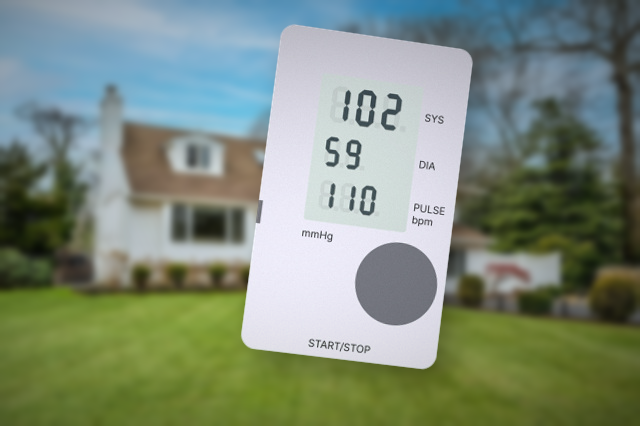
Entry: 59mmHg
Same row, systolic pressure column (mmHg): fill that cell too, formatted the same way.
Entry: 102mmHg
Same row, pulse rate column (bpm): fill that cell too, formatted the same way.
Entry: 110bpm
